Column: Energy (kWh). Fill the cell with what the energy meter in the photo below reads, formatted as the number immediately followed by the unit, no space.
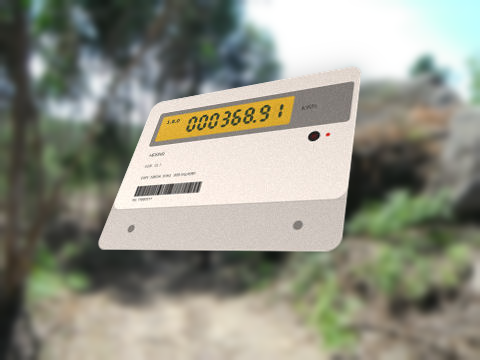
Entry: 368.91kWh
